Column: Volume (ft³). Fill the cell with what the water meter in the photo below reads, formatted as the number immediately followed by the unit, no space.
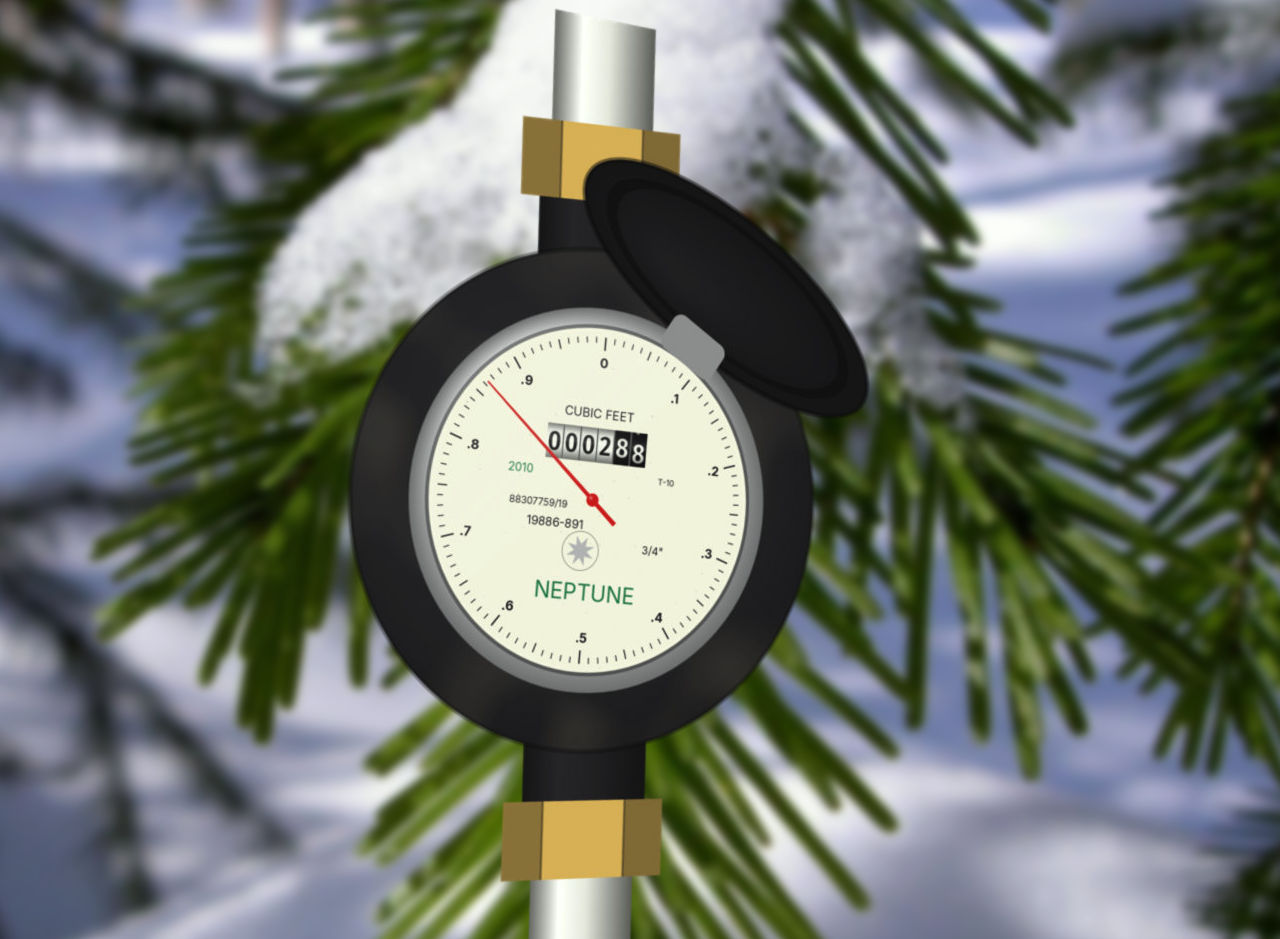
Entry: 287.86ft³
